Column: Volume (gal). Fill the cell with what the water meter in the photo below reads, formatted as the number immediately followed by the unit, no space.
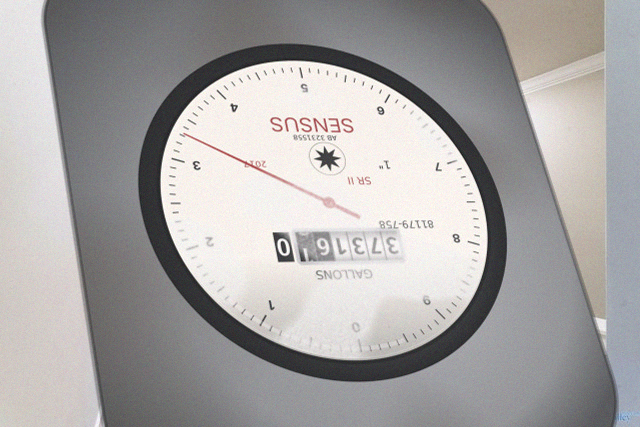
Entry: 3731613.3gal
